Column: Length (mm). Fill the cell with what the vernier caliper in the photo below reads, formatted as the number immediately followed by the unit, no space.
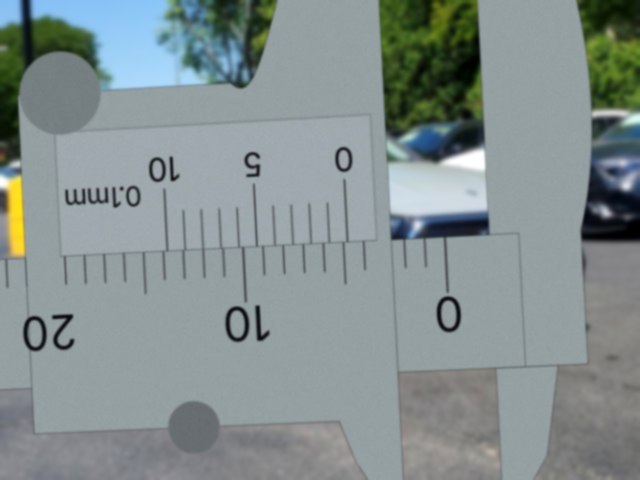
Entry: 4.8mm
